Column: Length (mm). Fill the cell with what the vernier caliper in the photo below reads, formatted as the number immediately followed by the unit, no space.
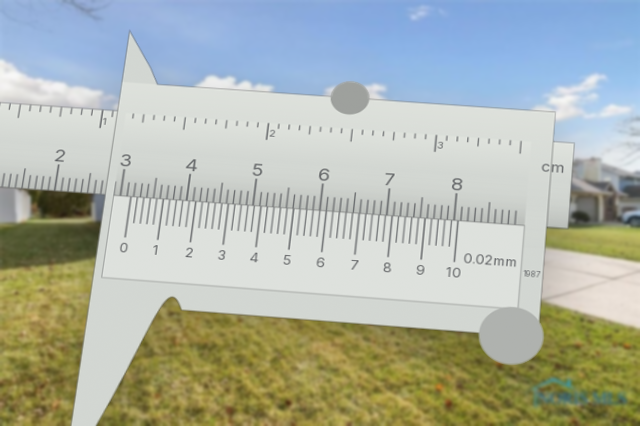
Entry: 31.6mm
